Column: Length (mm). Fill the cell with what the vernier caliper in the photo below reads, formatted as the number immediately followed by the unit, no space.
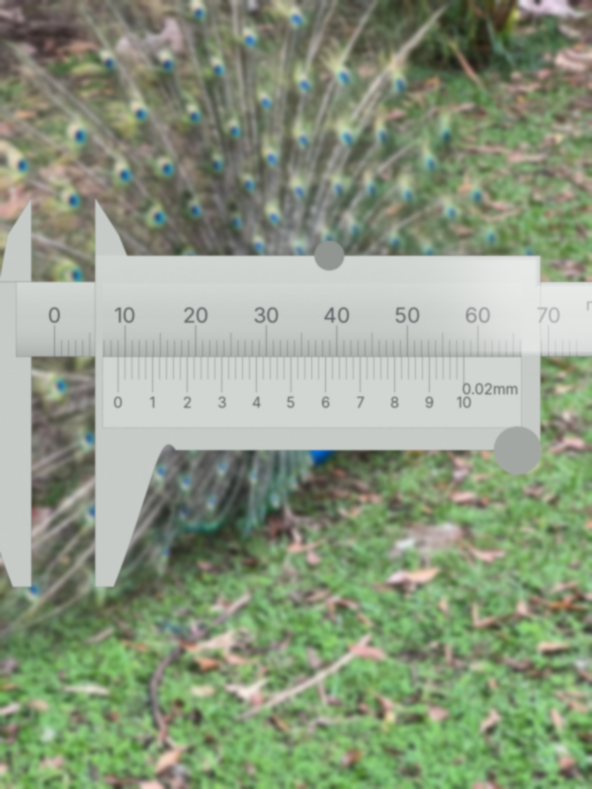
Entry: 9.0mm
